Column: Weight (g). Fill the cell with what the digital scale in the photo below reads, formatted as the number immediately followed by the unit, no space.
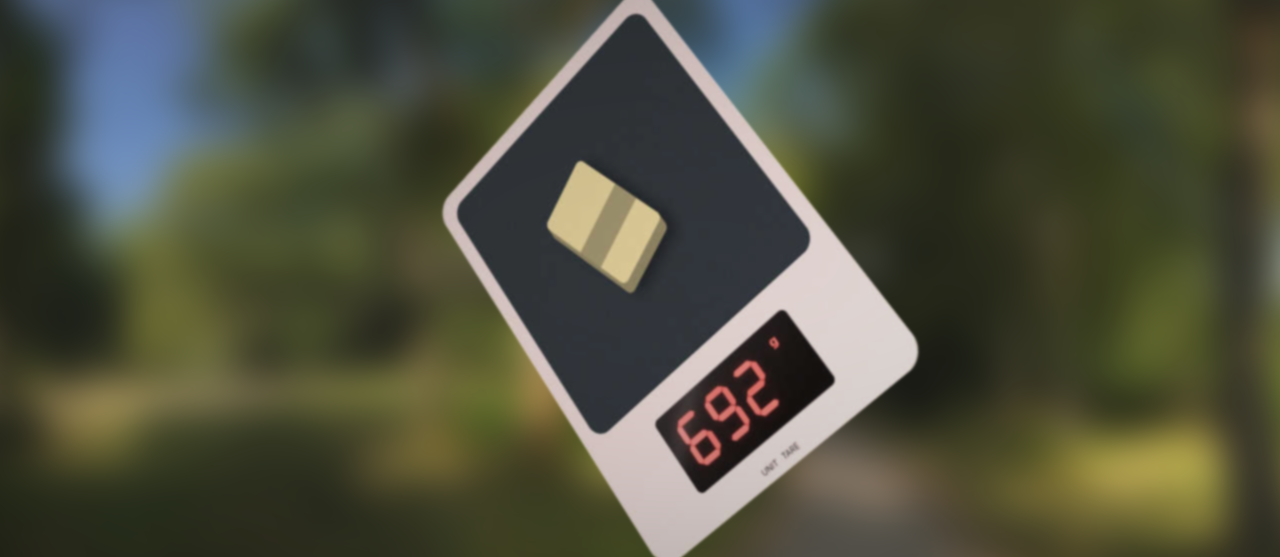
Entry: 692g
